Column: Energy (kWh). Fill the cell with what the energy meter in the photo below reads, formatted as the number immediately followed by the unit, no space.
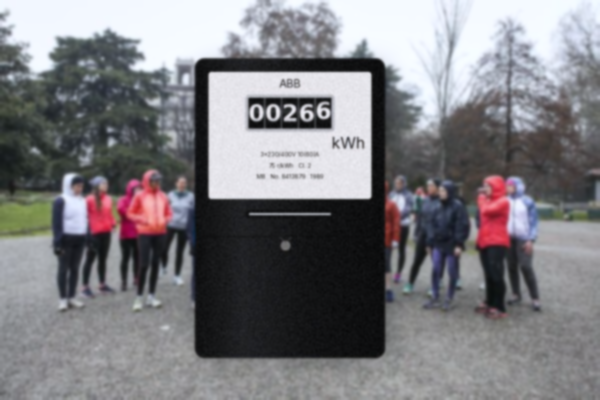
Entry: 266kWh
